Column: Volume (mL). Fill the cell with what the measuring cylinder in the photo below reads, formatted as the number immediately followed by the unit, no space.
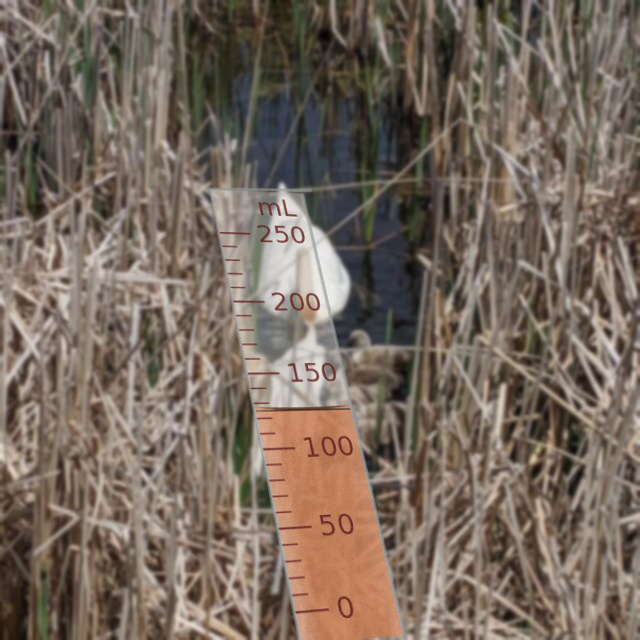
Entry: 125mL
